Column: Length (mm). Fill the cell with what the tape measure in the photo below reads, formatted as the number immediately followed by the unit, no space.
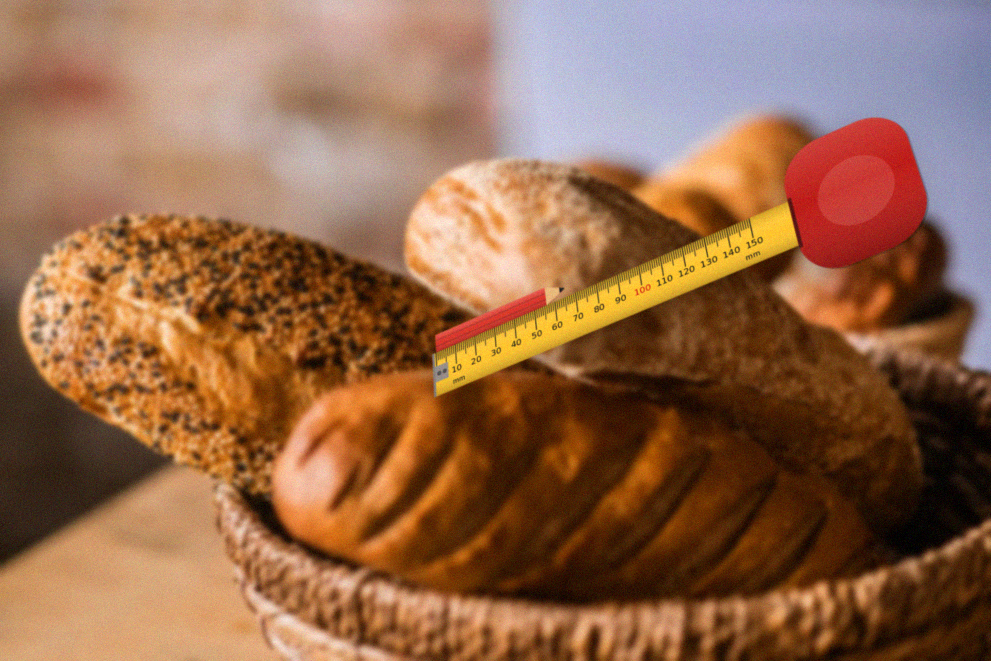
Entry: 65mm
